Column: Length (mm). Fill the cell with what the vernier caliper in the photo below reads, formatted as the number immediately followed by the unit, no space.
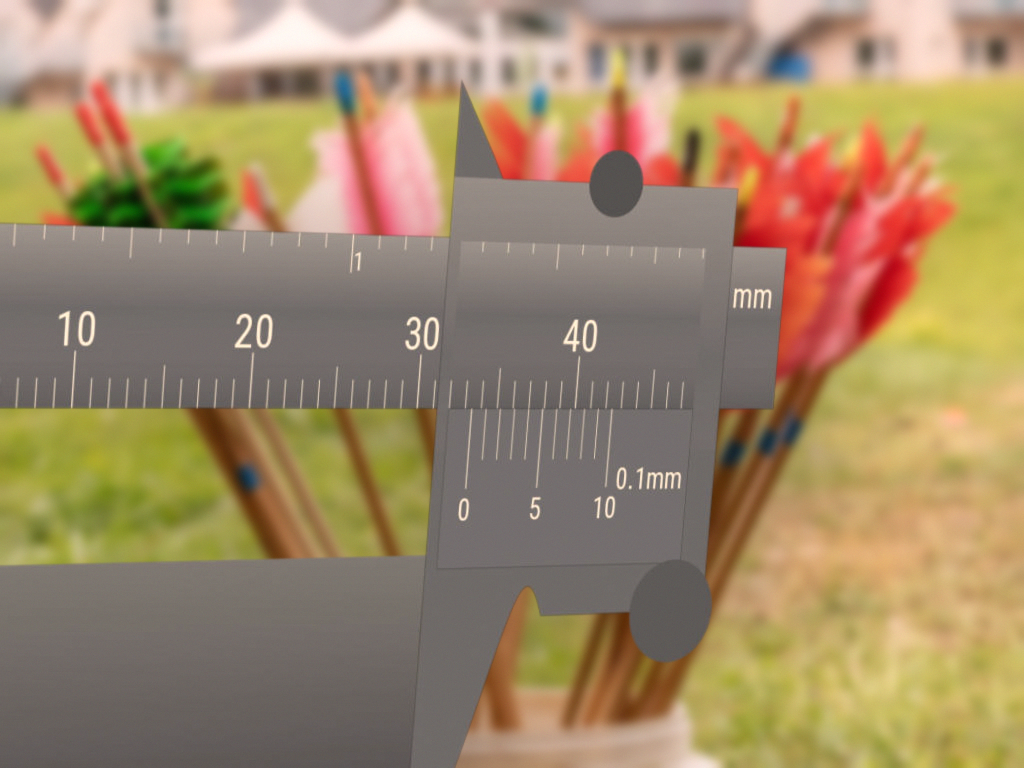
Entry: 33.4mm
